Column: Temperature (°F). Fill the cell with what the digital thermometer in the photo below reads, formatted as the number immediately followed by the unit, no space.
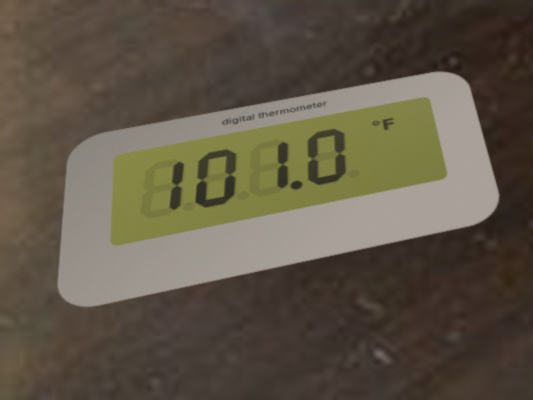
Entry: 101.0°F
